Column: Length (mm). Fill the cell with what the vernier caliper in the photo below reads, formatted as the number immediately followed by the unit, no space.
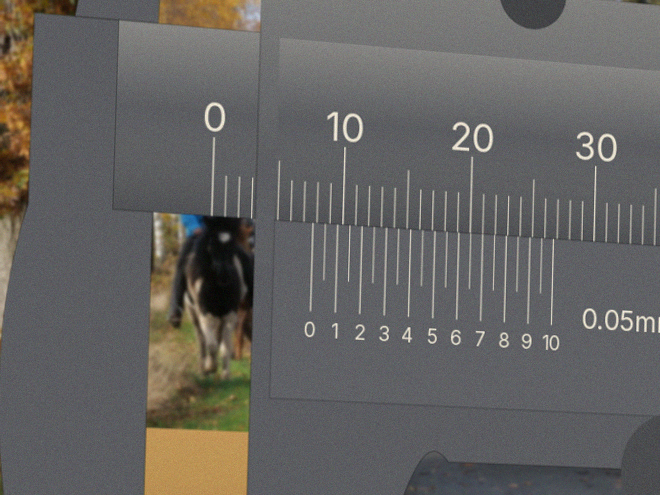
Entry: 7.7mm
